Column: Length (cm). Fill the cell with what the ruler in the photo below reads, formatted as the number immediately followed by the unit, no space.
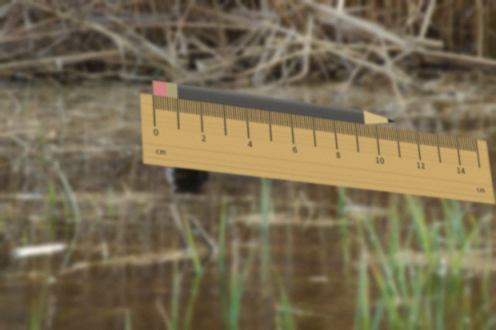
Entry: 11cm
